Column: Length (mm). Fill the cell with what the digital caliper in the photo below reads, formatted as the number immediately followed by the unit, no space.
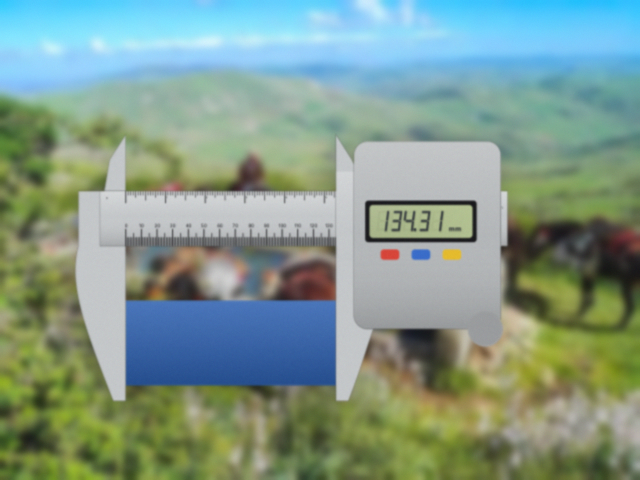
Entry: 134.31mm
